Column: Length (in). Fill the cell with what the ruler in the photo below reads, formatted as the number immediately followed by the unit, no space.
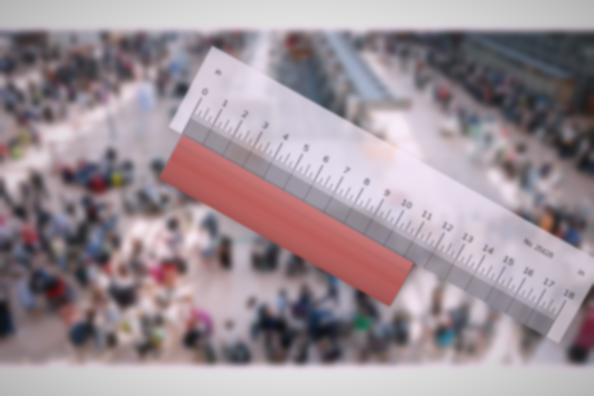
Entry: 11.5in
